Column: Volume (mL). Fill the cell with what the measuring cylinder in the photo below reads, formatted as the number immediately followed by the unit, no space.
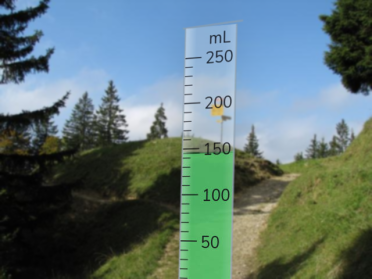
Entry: 145mL
